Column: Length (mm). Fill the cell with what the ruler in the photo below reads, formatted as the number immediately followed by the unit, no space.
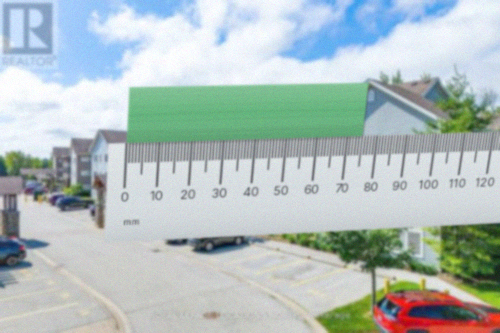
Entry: 75mm
